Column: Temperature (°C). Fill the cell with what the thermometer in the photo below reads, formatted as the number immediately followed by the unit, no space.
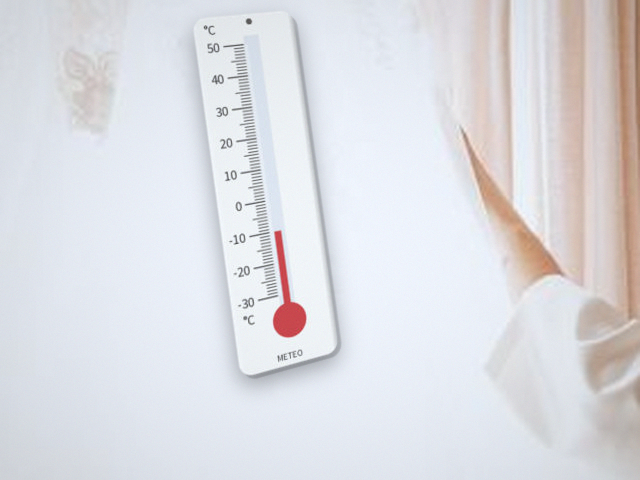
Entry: -10°C
